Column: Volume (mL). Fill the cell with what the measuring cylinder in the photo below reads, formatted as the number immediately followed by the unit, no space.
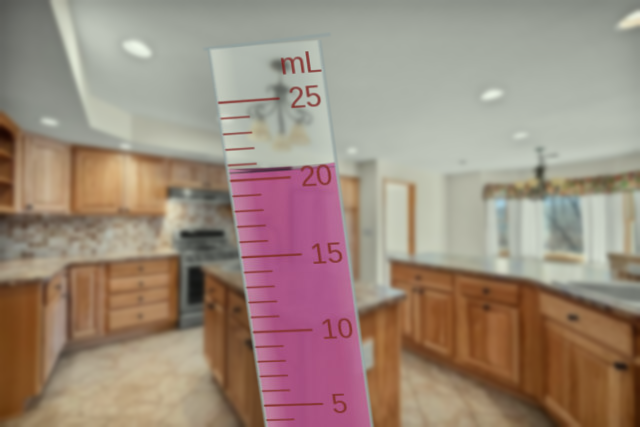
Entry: 20.5mL
